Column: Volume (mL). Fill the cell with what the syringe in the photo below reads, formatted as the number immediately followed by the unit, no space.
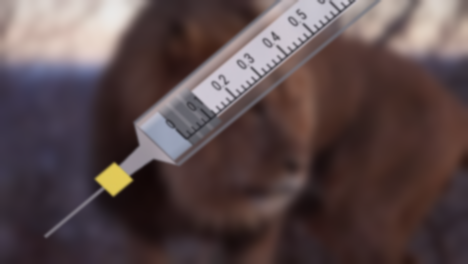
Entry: 0mL
